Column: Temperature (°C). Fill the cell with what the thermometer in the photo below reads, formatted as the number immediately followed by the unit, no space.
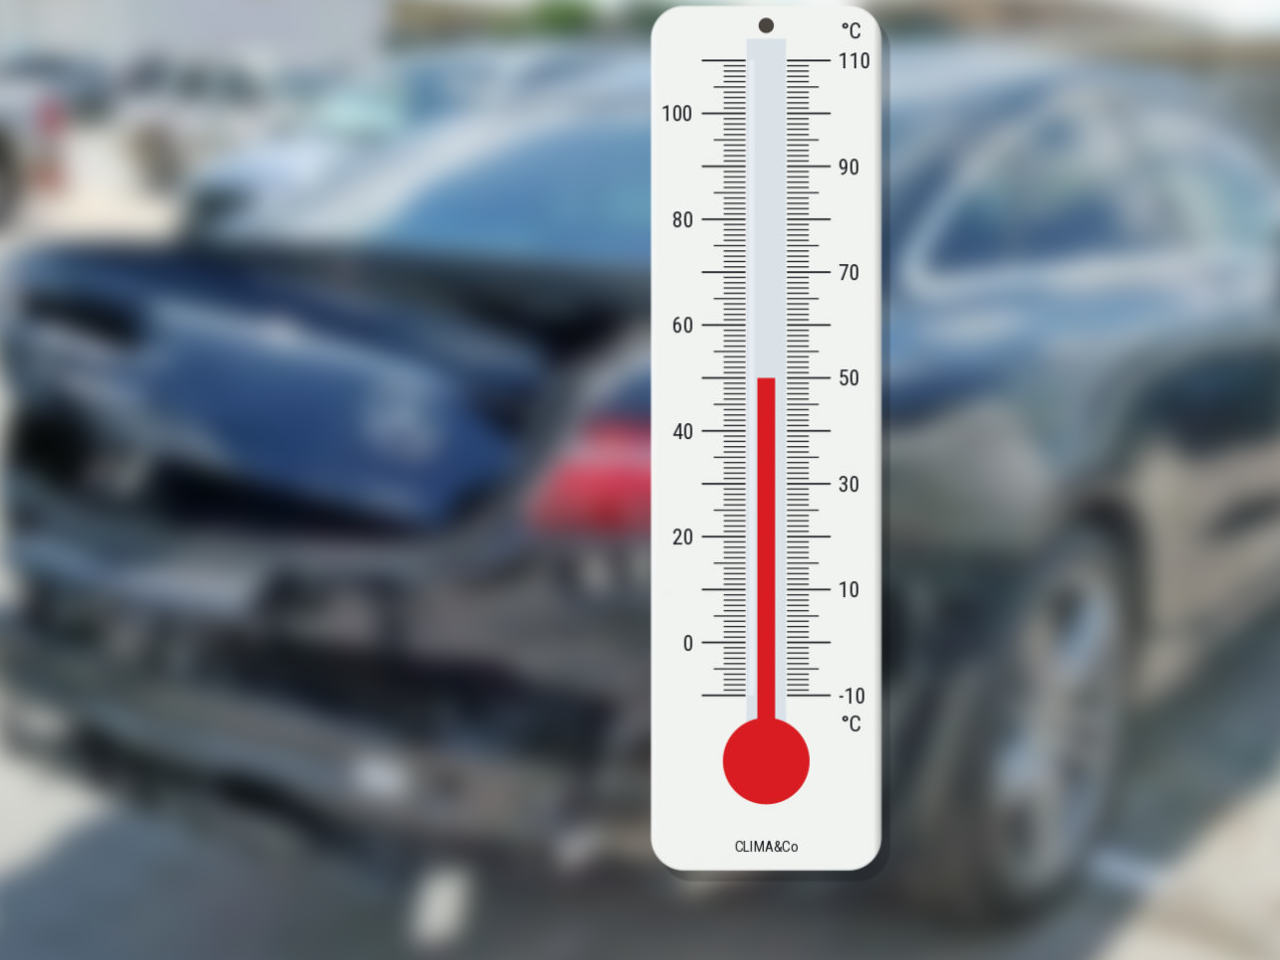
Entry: 50°C
